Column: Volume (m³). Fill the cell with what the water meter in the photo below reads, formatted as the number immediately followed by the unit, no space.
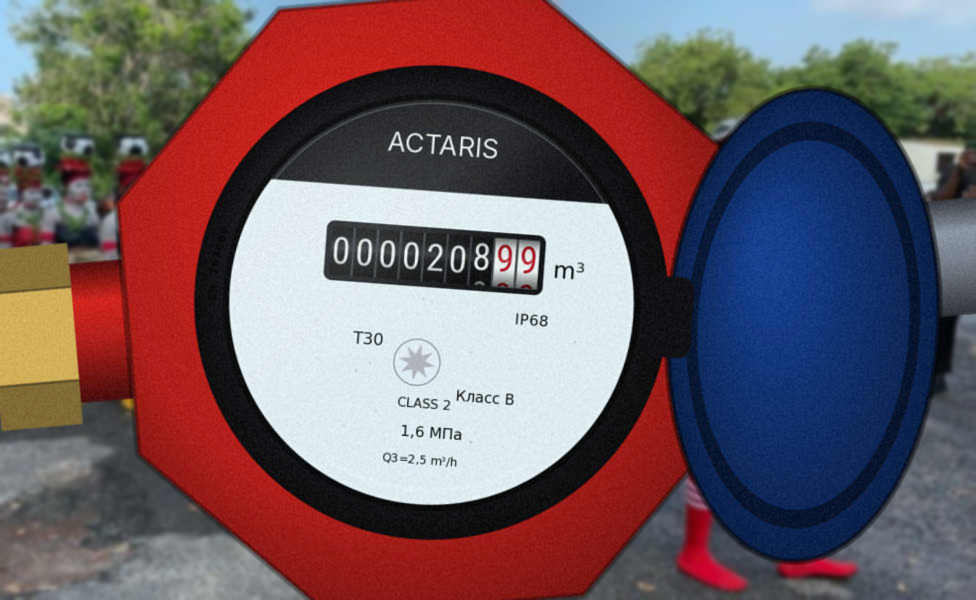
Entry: 208.99m³
